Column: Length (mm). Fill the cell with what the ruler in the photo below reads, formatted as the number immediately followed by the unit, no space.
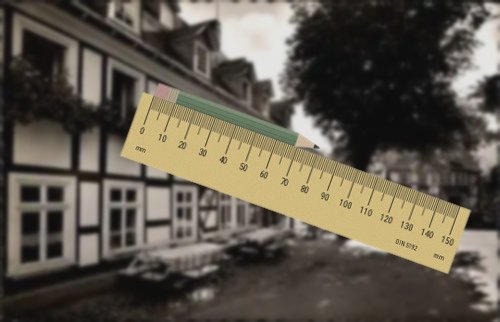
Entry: 80mm
